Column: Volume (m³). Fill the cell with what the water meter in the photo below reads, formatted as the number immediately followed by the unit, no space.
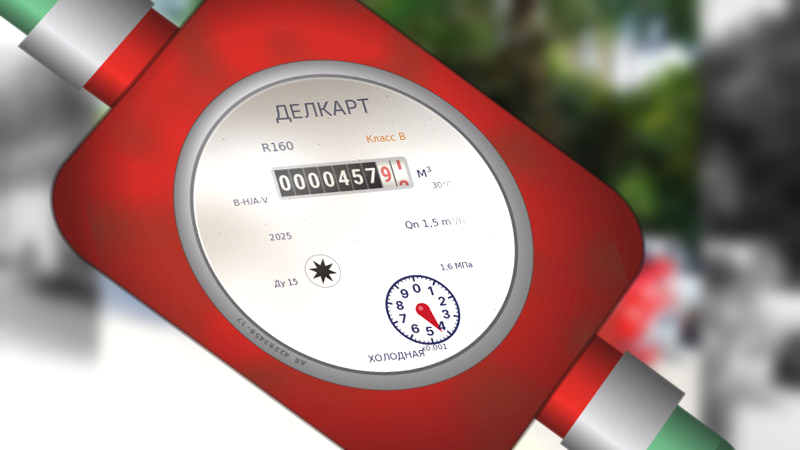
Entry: 457.914m³
